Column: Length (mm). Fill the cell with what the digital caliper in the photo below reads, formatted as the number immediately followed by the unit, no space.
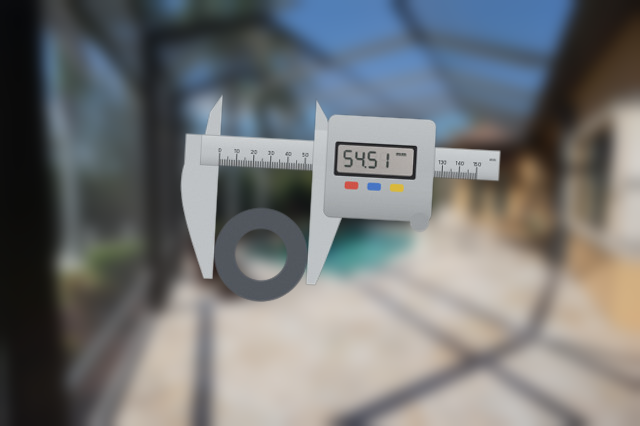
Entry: 54.51mm
